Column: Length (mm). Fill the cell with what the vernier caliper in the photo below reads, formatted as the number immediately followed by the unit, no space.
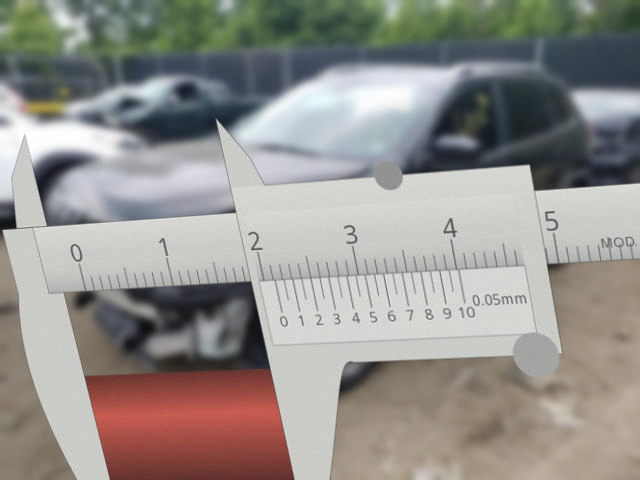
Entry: 21.2mm
